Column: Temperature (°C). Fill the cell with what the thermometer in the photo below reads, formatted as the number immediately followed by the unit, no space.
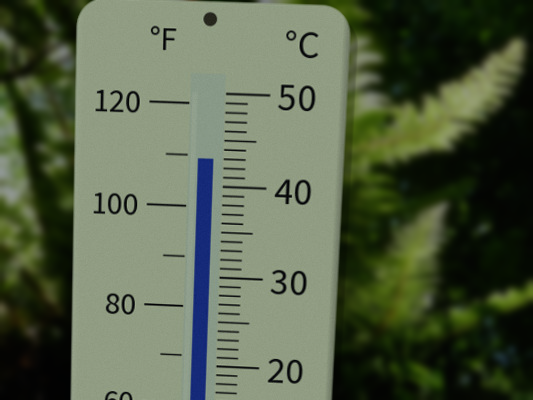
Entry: 43°C
